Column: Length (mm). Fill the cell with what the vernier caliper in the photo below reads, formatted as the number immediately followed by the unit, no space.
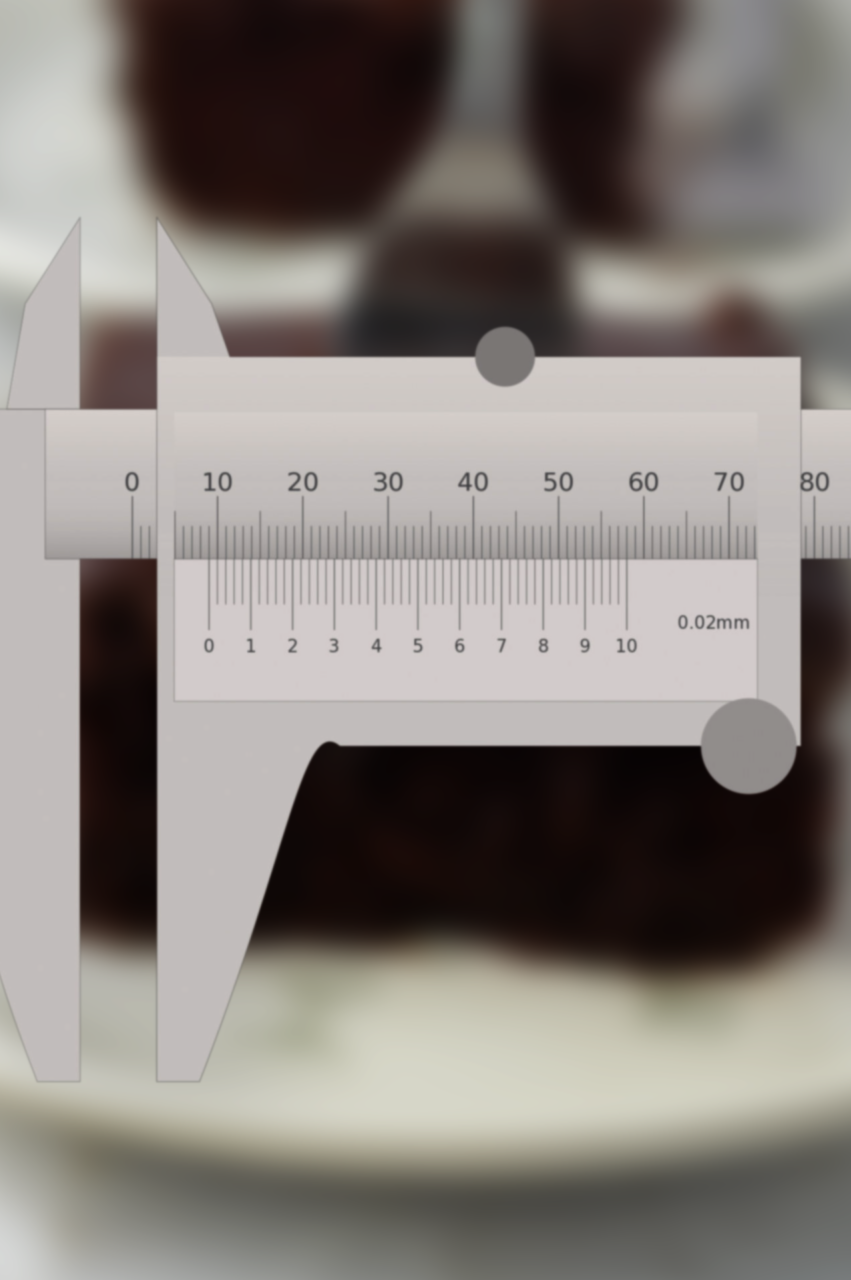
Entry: 9.0mm
